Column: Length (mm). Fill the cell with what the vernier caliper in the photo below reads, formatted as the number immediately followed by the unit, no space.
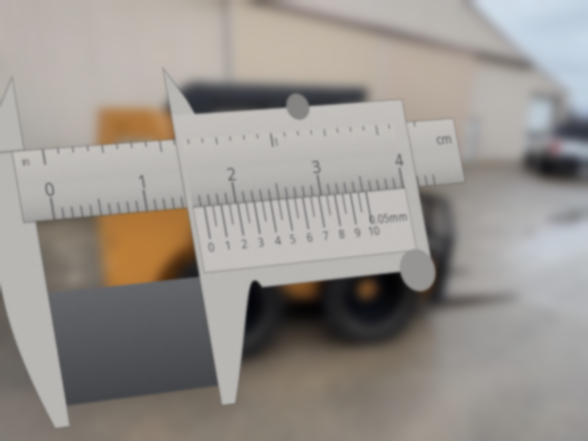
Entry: 16.4mm
